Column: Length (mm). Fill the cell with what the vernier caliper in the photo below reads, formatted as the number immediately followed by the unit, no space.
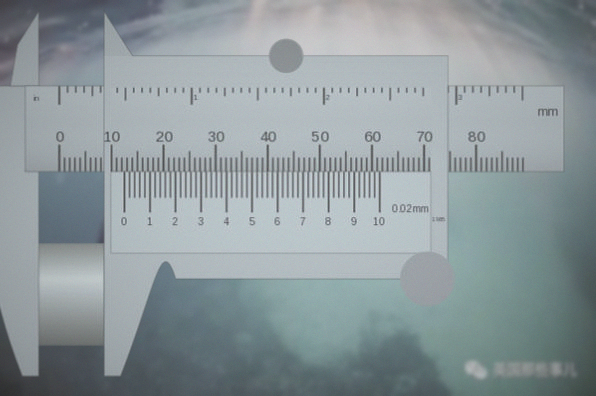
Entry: 12.5mm
